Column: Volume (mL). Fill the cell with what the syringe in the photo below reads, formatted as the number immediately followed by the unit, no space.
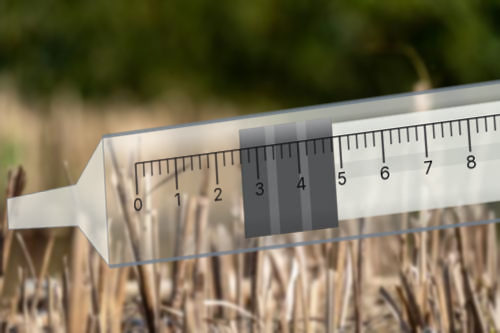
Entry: 2.6mL
